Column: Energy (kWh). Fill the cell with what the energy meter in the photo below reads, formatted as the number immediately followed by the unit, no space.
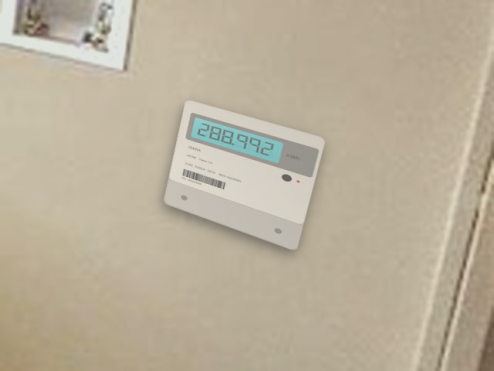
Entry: 288.992kWh
